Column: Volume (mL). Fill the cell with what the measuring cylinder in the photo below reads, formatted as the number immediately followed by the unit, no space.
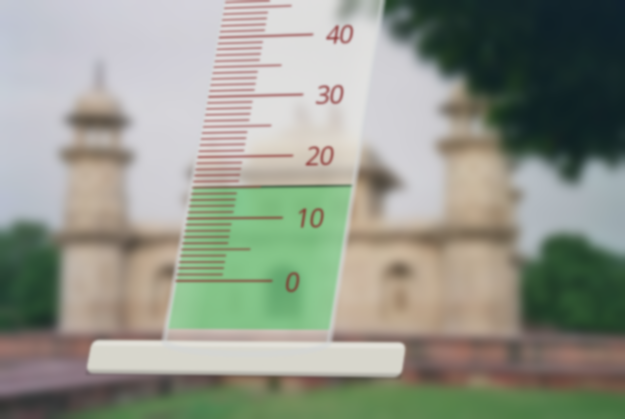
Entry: 15mL
